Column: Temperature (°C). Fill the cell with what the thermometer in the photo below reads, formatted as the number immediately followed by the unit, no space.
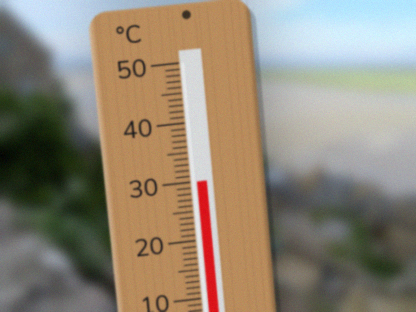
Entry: 30°C
